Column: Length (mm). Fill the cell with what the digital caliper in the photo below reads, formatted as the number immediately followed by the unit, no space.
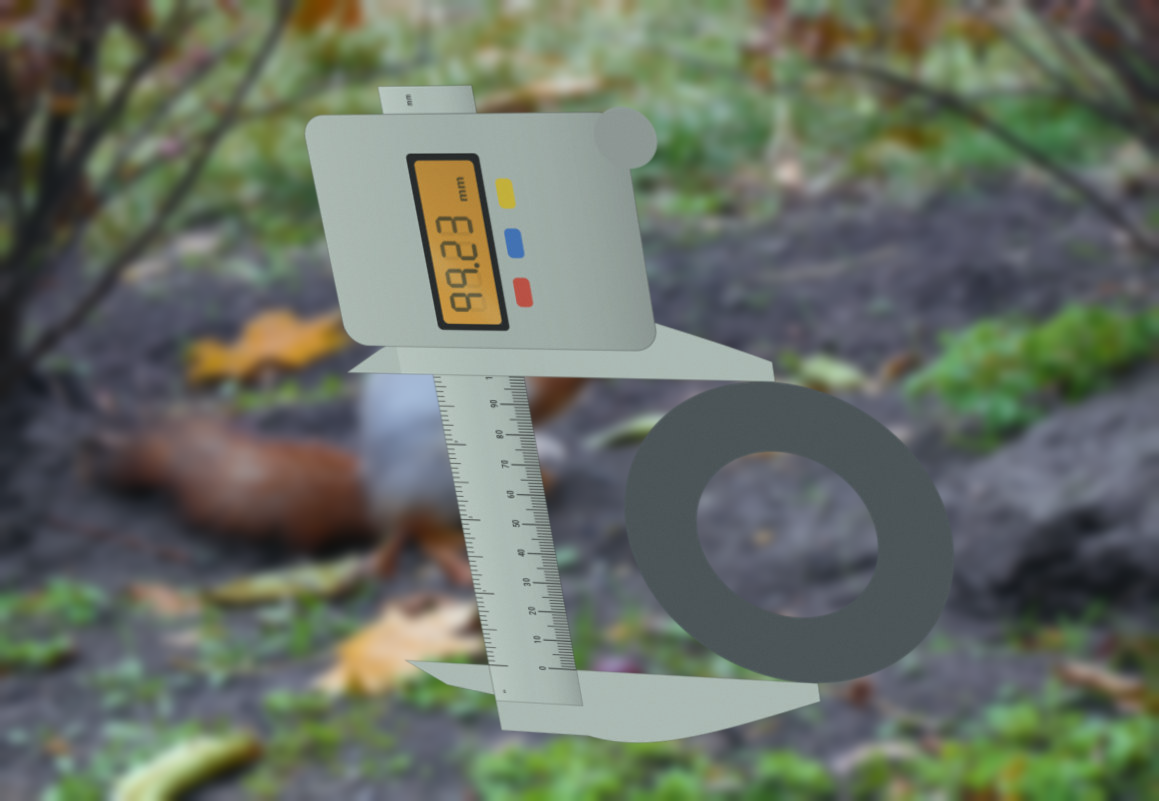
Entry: 99.23mm
